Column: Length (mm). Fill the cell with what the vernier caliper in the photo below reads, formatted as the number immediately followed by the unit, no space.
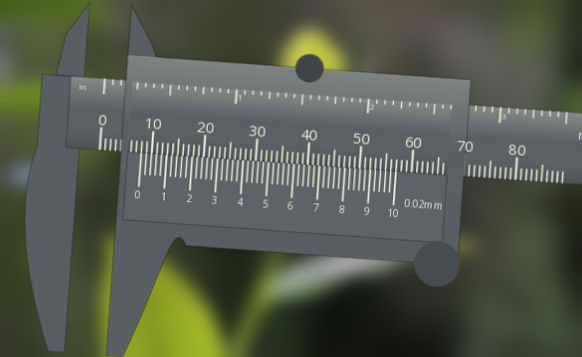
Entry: 8.0mm
